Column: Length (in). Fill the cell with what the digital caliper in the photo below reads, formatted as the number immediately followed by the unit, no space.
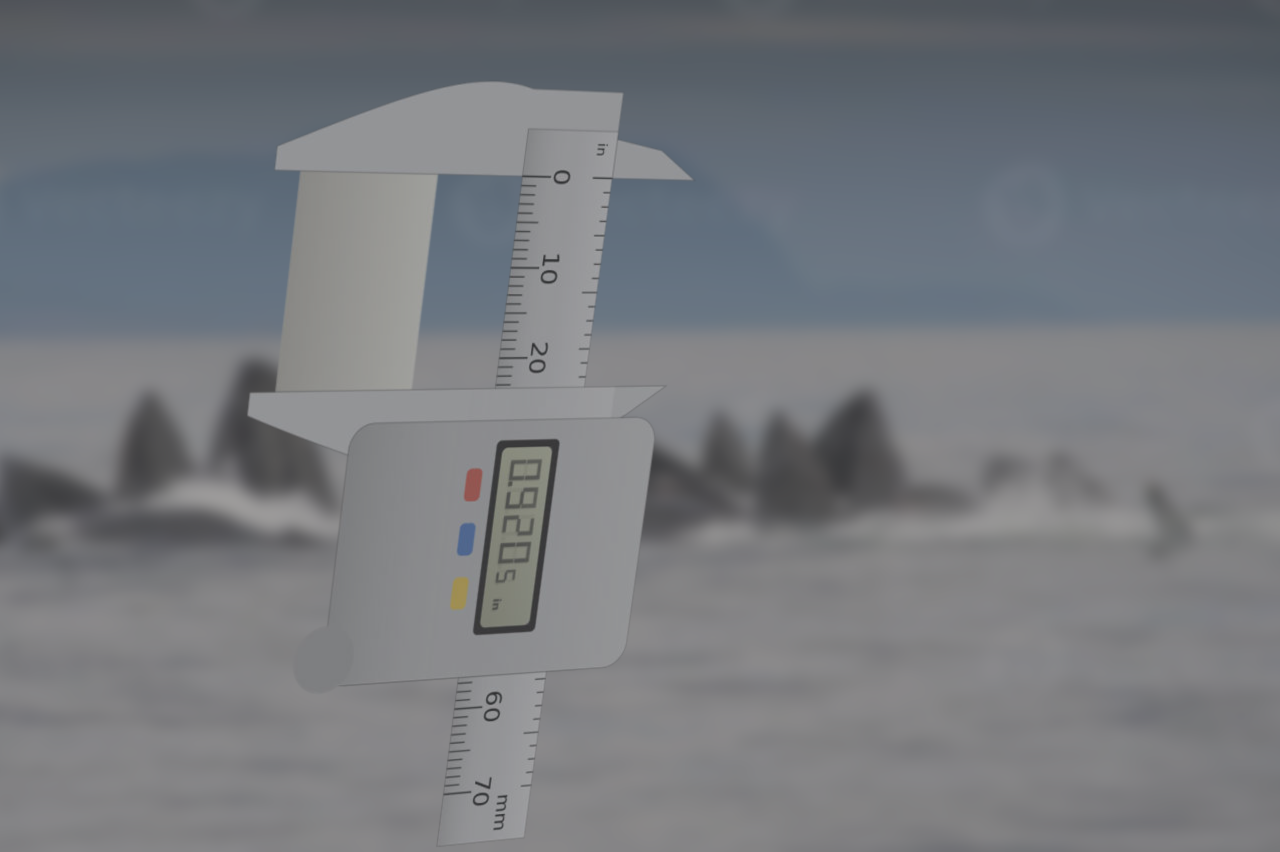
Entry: 0.9205in
